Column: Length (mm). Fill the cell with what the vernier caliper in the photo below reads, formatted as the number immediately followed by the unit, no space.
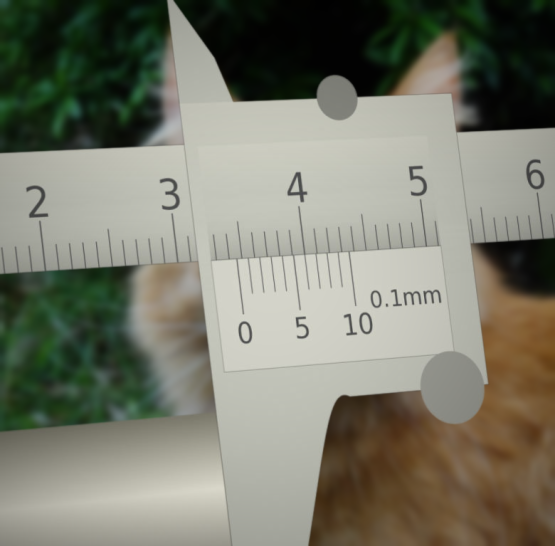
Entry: 34.6mm
